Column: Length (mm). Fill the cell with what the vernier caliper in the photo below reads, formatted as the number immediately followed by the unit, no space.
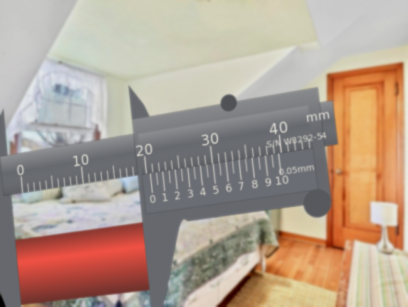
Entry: 20.6mm
